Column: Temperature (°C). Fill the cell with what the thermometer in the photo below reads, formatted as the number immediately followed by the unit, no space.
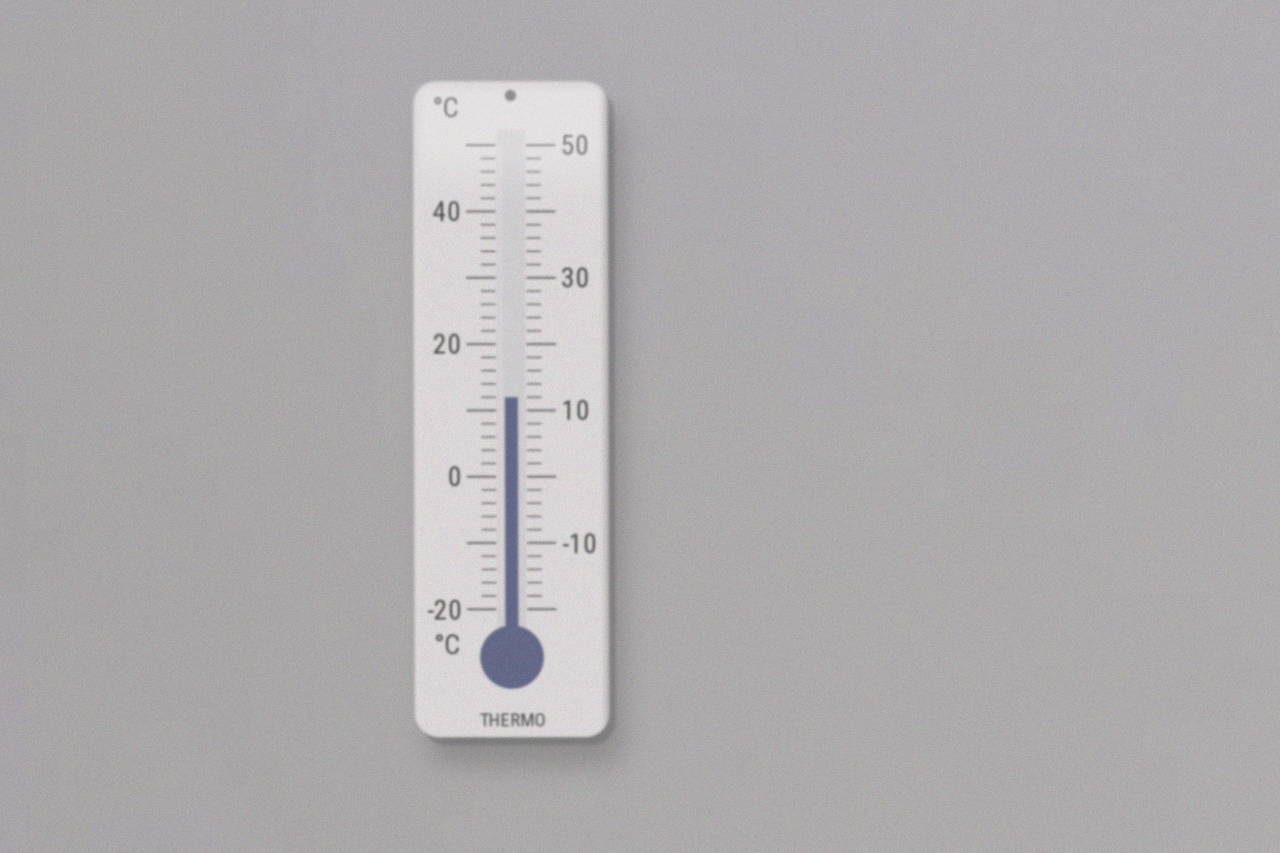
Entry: 12°C
